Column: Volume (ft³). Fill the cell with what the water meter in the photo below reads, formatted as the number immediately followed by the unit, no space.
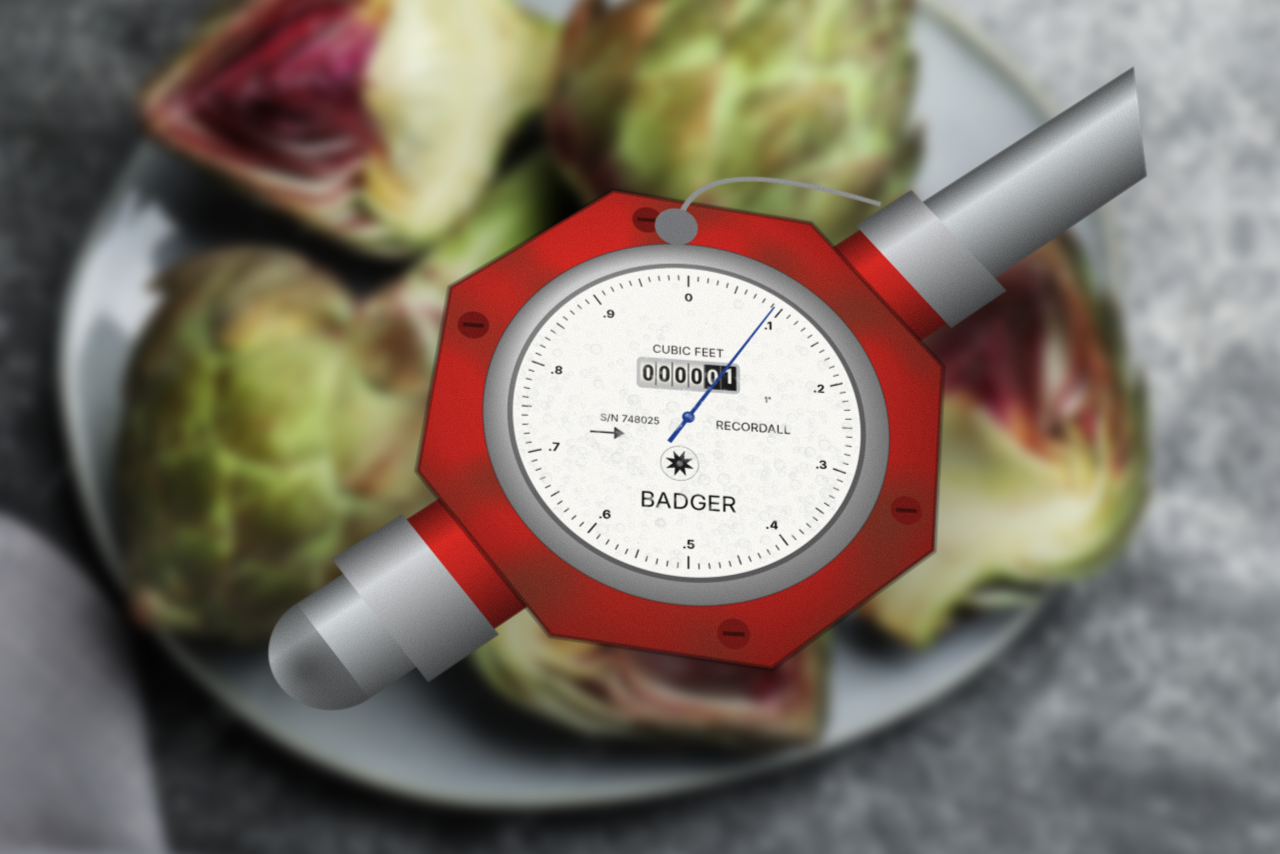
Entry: 1.09ft³
